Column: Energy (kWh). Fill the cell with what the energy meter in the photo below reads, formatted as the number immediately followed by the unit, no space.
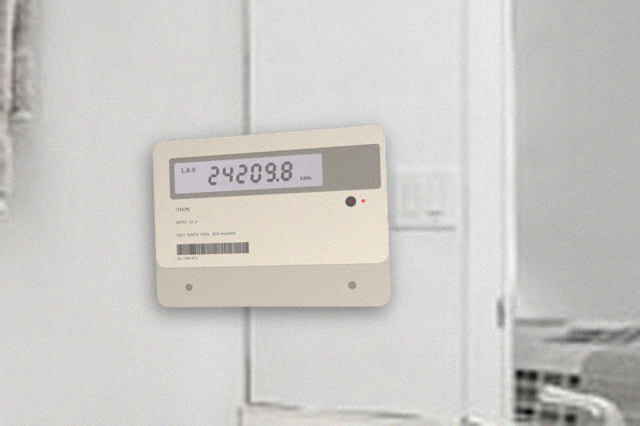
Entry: 24209.8kWh
